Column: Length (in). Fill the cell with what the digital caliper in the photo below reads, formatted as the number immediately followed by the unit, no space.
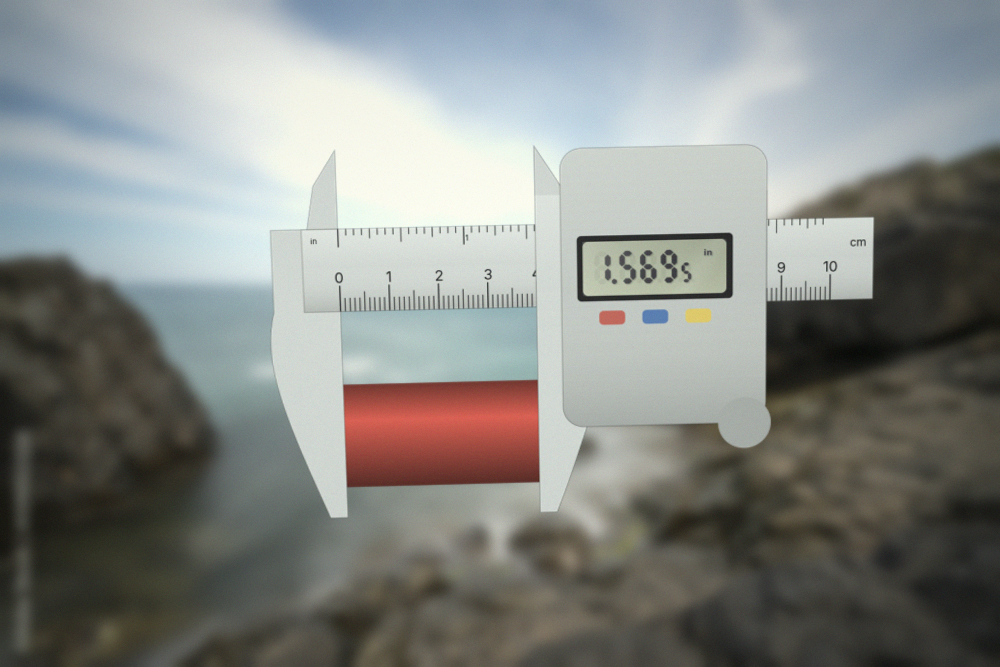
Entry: 1.5695in
